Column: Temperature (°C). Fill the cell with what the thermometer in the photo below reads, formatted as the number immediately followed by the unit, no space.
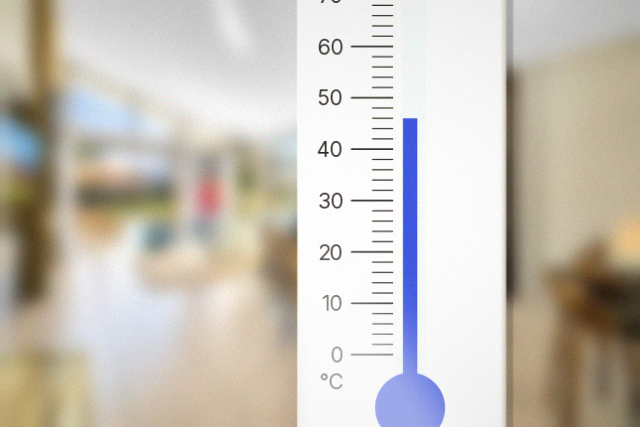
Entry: 46°C
